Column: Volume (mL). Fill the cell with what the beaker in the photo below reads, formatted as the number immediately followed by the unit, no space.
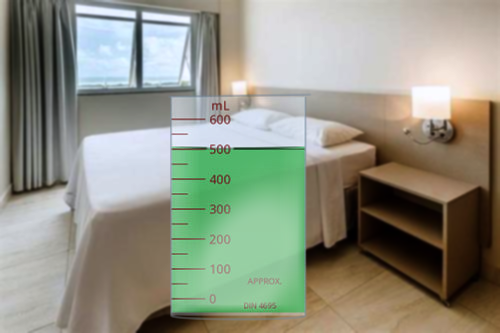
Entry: 500mL
